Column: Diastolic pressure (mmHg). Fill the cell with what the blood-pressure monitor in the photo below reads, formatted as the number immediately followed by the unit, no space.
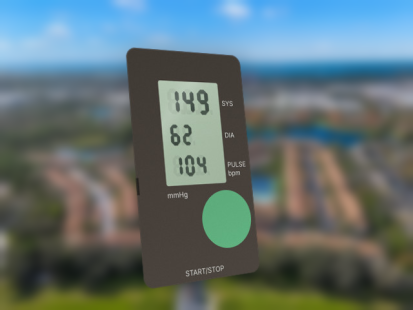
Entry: 62mmHg
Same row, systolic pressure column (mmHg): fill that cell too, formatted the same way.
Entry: 149mmHg
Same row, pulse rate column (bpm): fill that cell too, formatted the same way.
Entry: 104bpm
